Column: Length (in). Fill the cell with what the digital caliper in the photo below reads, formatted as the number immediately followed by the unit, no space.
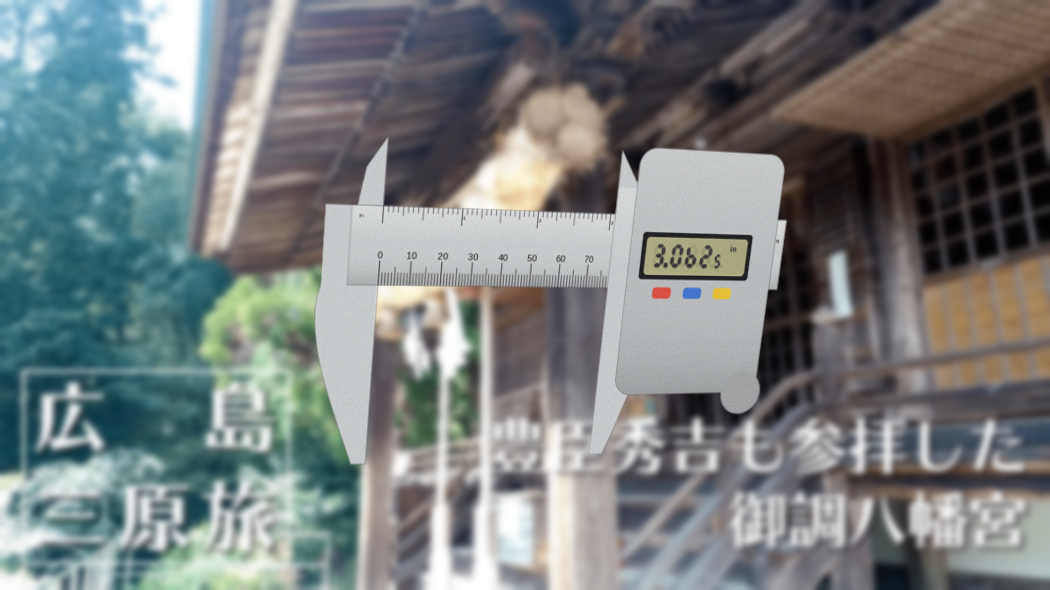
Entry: 3.0625in
